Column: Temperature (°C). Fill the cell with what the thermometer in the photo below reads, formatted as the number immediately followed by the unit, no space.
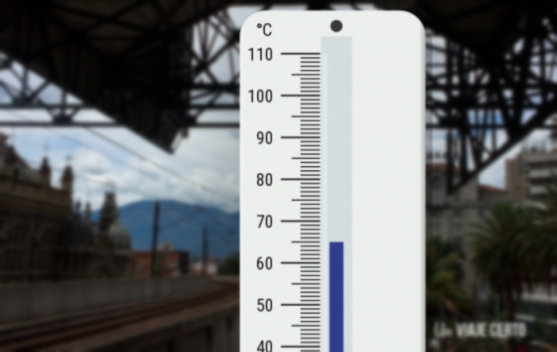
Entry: 65°C
